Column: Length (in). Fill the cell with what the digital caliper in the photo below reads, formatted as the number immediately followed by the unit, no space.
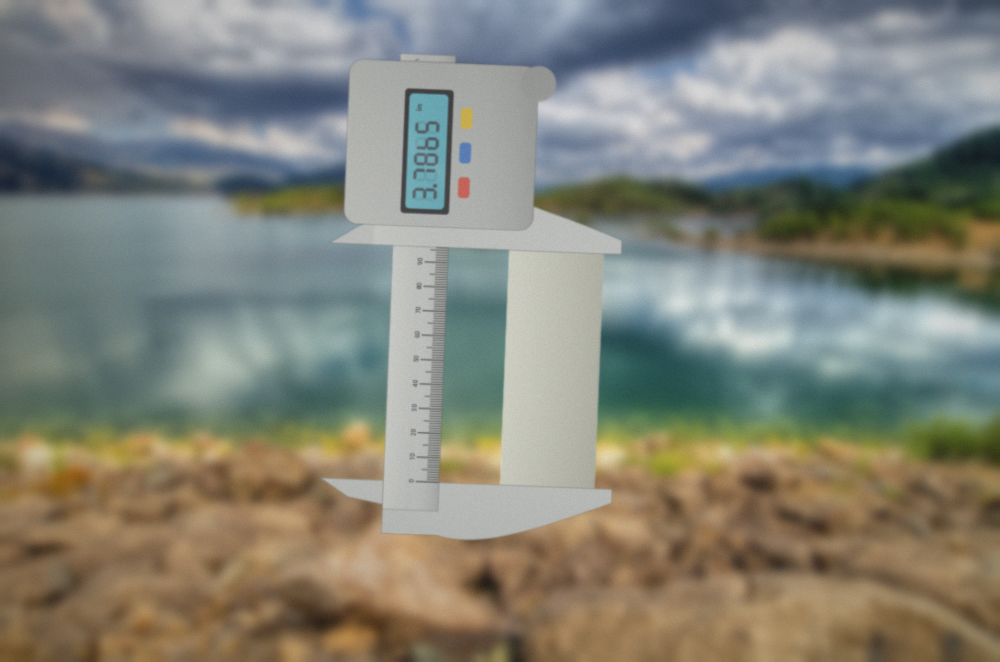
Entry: 3.7865in
